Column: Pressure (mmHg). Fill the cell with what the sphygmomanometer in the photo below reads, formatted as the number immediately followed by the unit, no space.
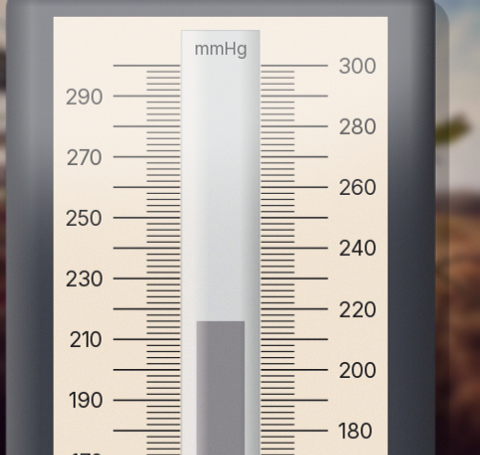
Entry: 216mmHg
